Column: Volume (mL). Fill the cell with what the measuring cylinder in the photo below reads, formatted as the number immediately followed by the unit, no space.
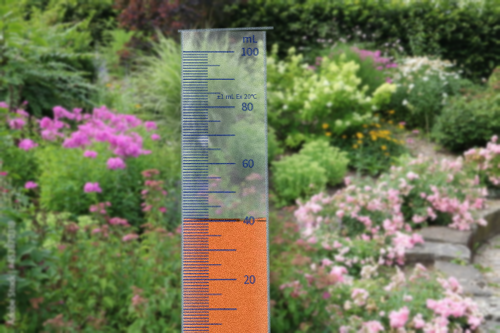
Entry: 40mL
